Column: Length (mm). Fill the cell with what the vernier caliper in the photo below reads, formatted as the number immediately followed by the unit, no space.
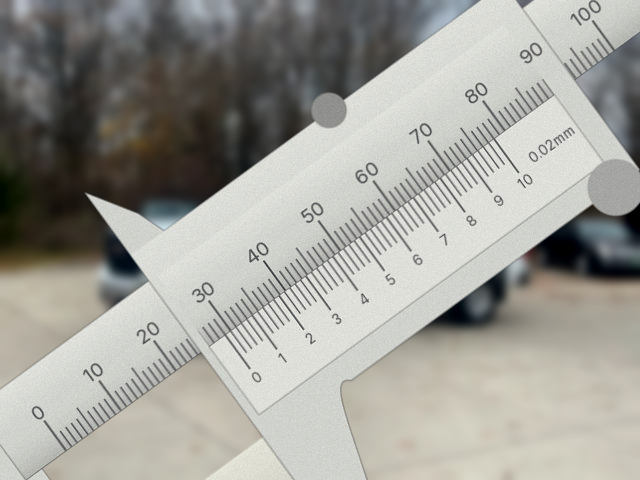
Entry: 29.0mm
